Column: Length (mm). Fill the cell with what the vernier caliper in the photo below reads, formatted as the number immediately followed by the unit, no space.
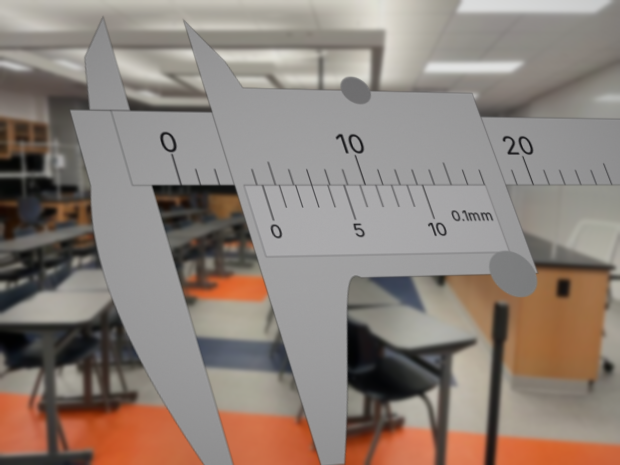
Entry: 4.3mm
